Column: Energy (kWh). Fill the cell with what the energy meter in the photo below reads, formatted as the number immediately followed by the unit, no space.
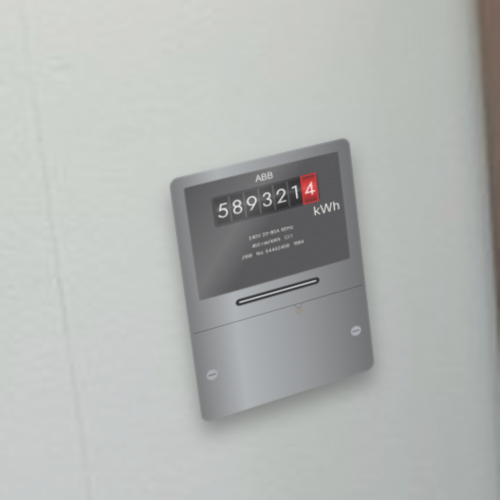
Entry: 589321.4kWh
